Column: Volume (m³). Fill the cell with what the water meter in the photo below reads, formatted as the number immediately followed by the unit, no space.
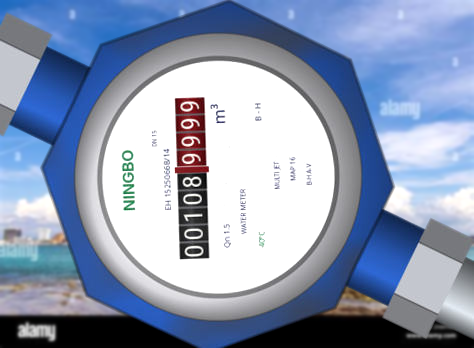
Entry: 108.9999m³
